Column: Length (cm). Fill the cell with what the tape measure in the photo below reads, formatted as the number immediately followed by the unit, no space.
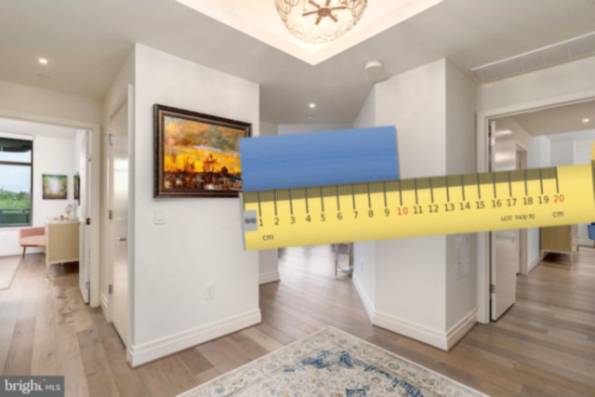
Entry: 10cm
